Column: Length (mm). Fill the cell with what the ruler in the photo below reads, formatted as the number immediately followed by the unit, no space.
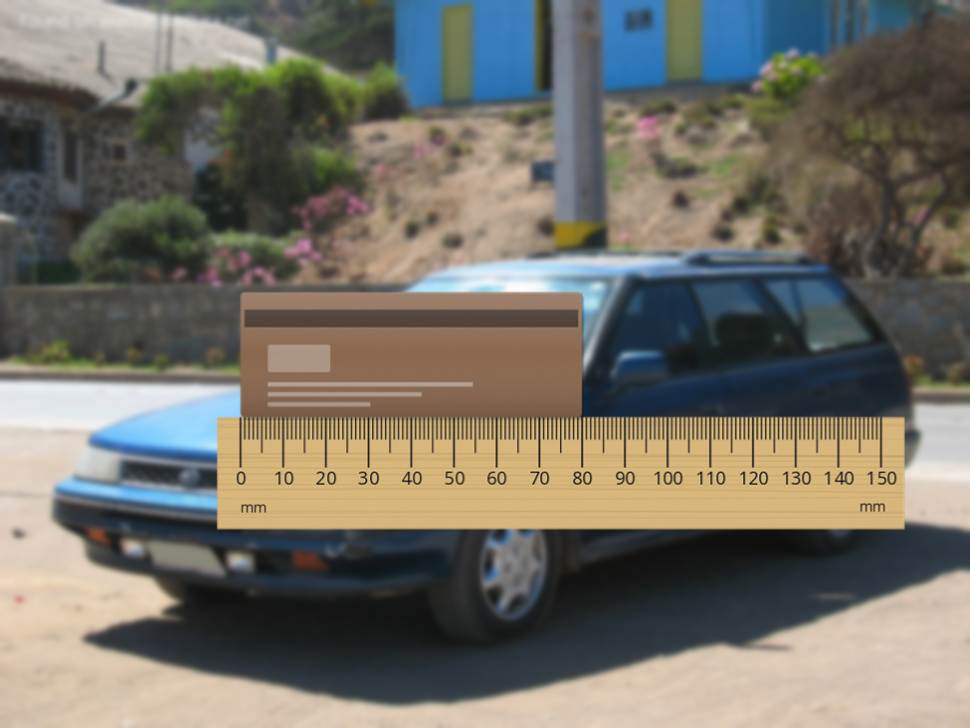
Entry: 80mm
